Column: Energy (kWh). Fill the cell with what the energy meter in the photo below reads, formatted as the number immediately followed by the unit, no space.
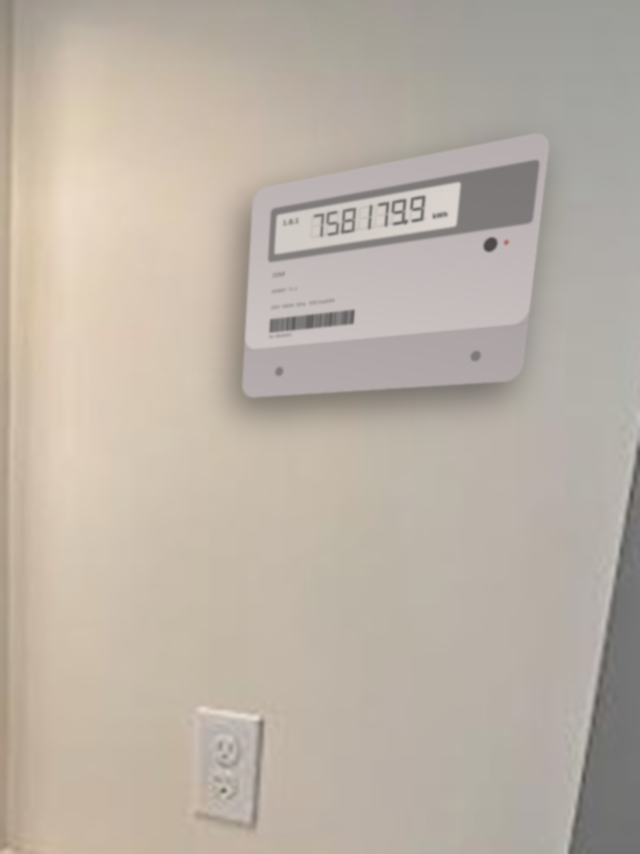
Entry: 758179.9kWh
